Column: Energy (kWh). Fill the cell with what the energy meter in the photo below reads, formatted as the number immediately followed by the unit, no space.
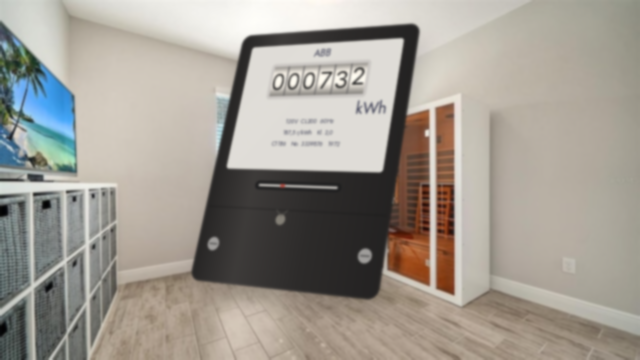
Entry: 732kWh
